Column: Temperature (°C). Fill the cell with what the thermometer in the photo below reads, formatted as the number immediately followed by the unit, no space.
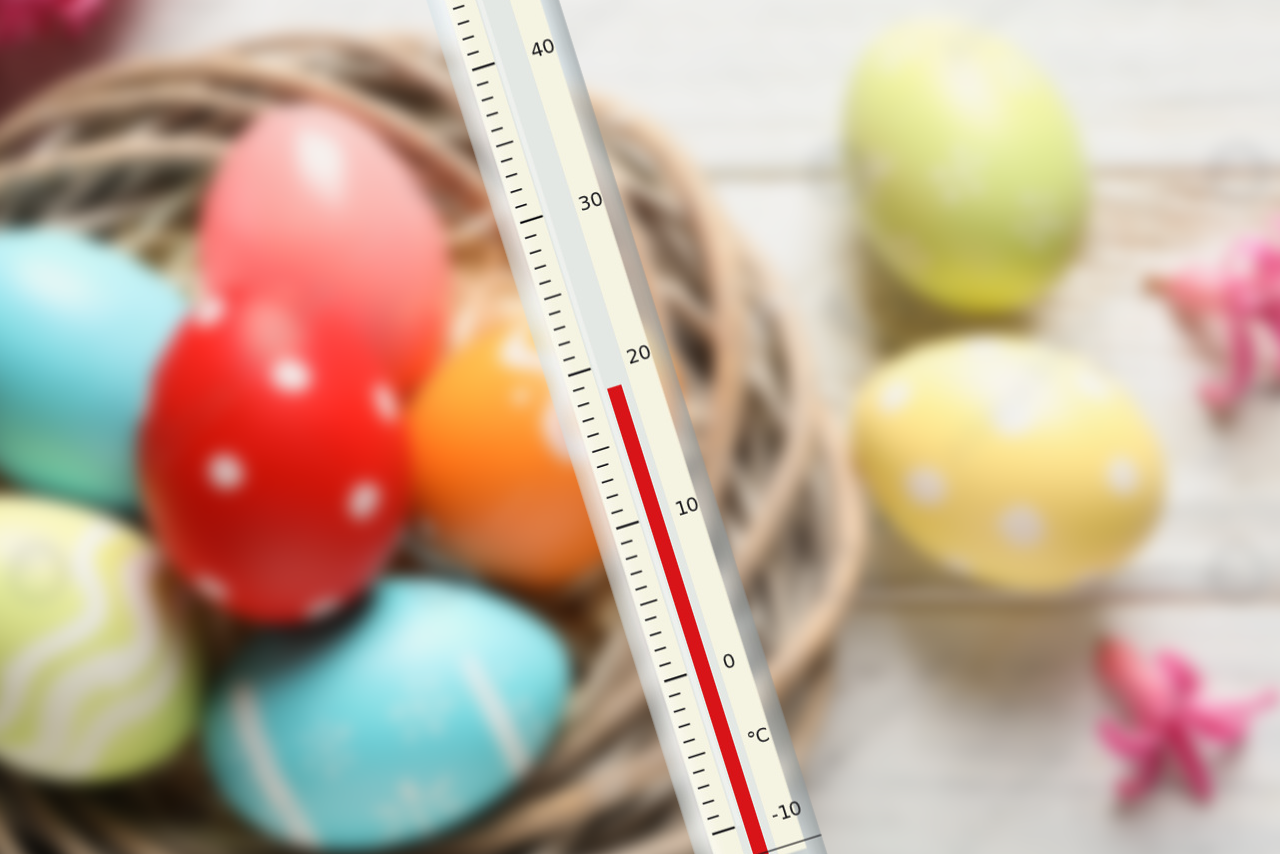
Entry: 18.5°C
